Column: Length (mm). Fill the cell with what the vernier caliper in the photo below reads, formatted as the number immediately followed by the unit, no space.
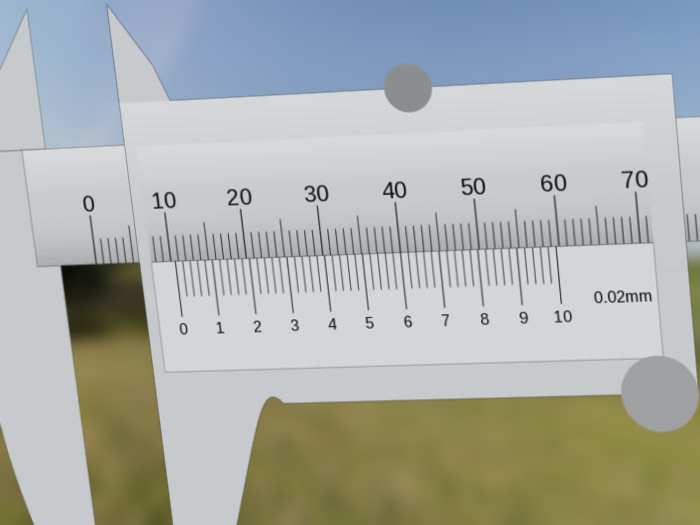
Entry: 10.6mm
